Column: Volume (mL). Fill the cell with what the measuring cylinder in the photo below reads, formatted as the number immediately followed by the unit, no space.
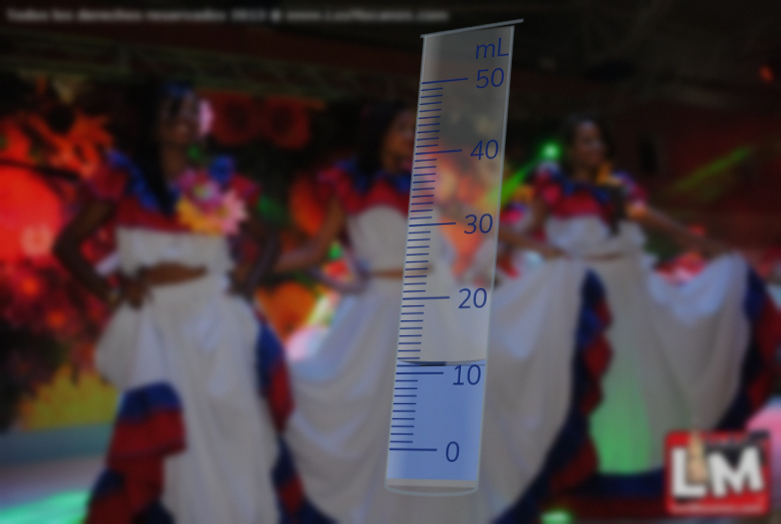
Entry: 11mL
